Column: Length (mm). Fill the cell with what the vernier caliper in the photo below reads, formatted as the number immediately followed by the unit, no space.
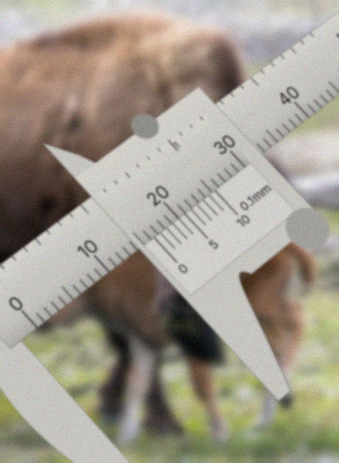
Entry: 16.4mm
